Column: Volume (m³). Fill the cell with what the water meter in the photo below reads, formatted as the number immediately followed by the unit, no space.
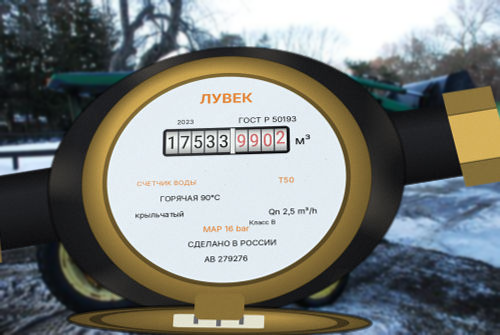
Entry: 17533.9902m³
